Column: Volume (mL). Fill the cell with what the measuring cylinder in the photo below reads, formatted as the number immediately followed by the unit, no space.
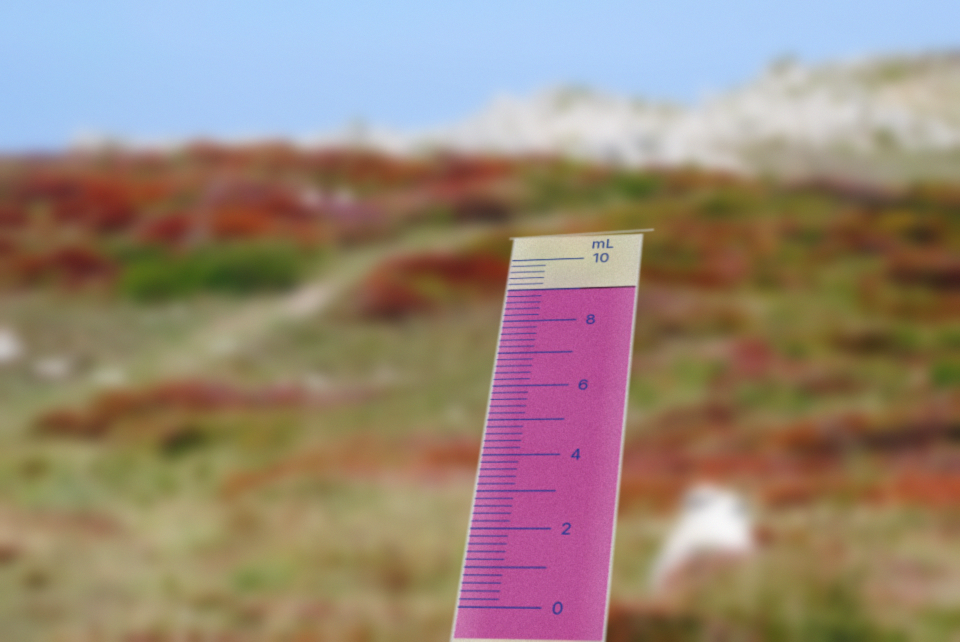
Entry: 9mL
